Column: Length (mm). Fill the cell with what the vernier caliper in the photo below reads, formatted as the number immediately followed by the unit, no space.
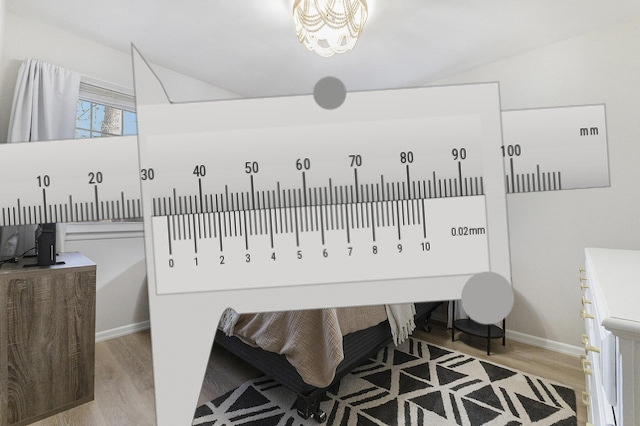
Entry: 33.5mm
